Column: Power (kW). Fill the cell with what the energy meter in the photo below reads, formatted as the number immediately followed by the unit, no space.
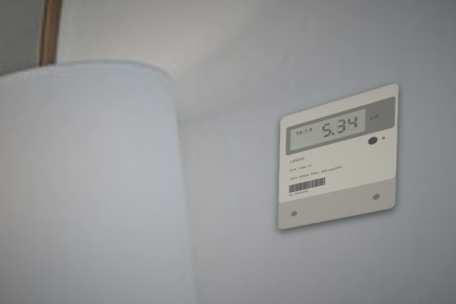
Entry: 5.34kW
